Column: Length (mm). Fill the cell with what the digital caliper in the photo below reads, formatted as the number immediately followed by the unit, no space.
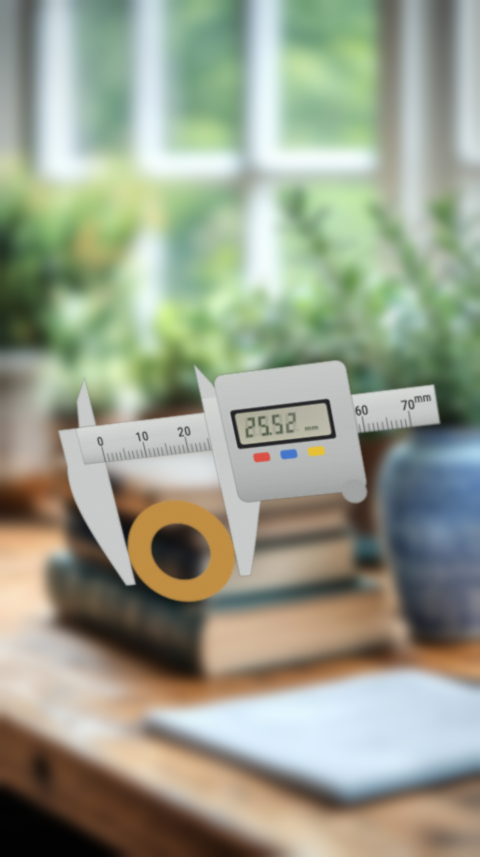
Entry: 25.52mm
